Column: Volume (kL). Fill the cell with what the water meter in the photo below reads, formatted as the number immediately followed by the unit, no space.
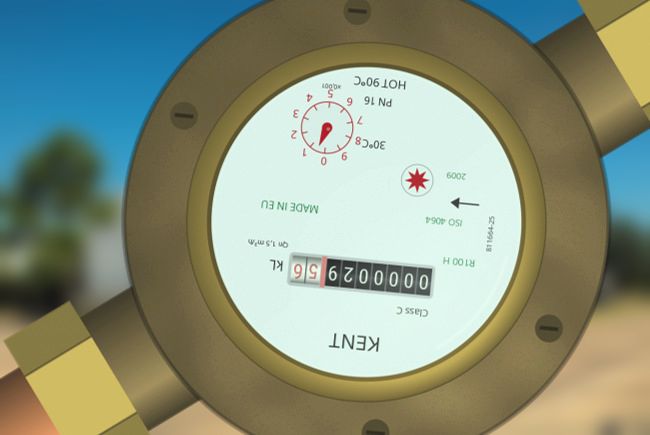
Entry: 29.560kL
